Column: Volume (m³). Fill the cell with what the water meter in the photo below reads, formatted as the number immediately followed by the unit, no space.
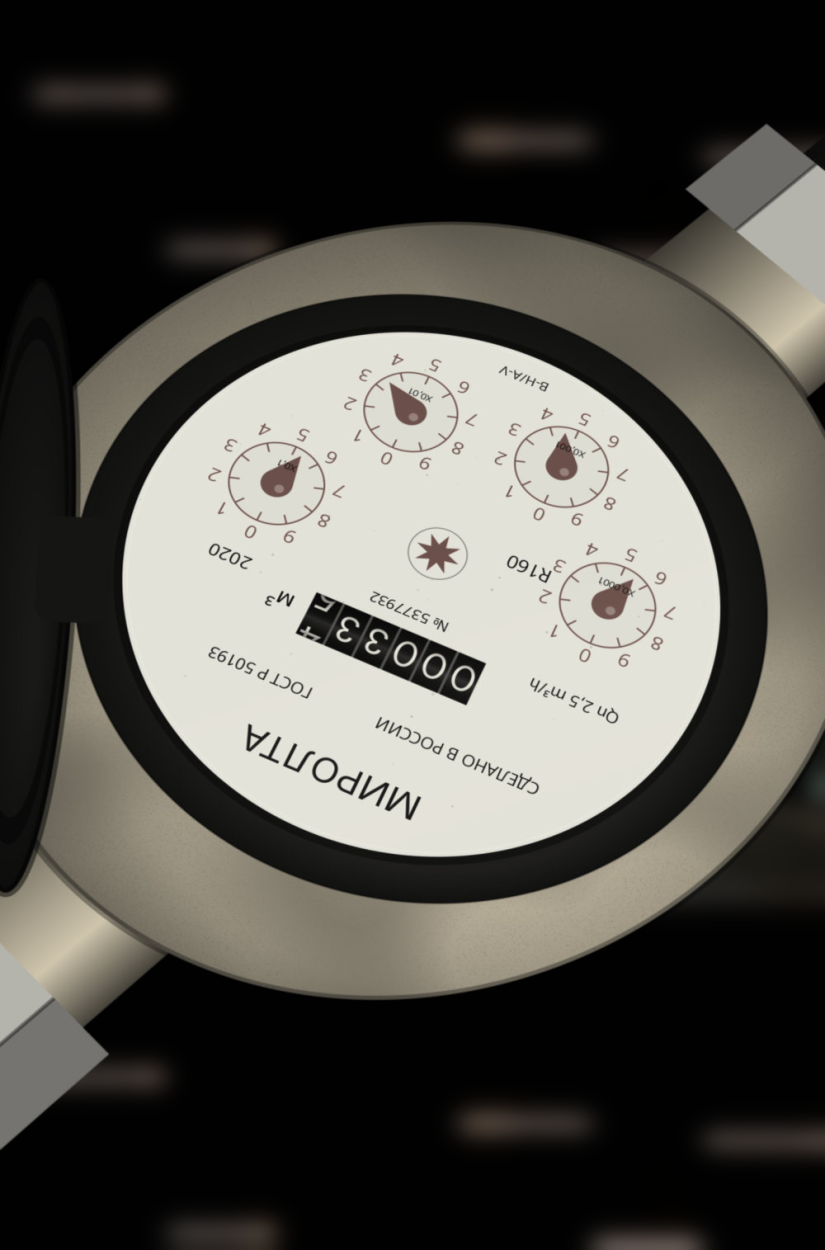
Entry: 334.5345m³
